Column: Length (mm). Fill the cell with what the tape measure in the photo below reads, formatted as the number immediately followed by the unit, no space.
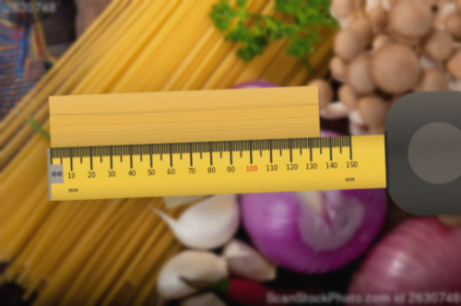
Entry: 135mm
